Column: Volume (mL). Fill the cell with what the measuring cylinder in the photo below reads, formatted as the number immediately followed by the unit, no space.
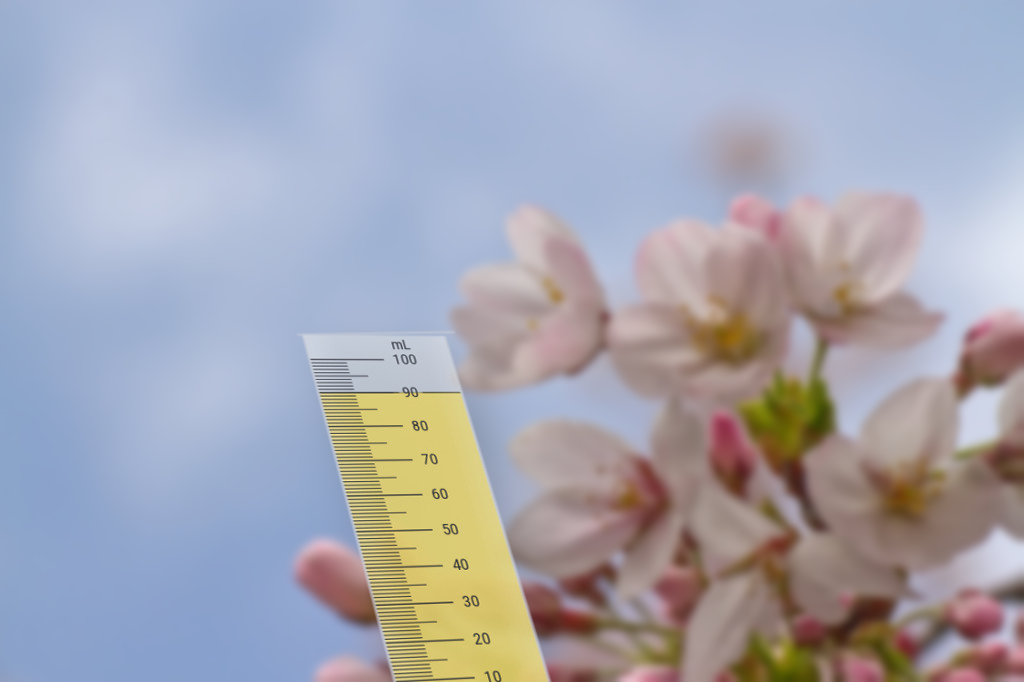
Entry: 90mL
